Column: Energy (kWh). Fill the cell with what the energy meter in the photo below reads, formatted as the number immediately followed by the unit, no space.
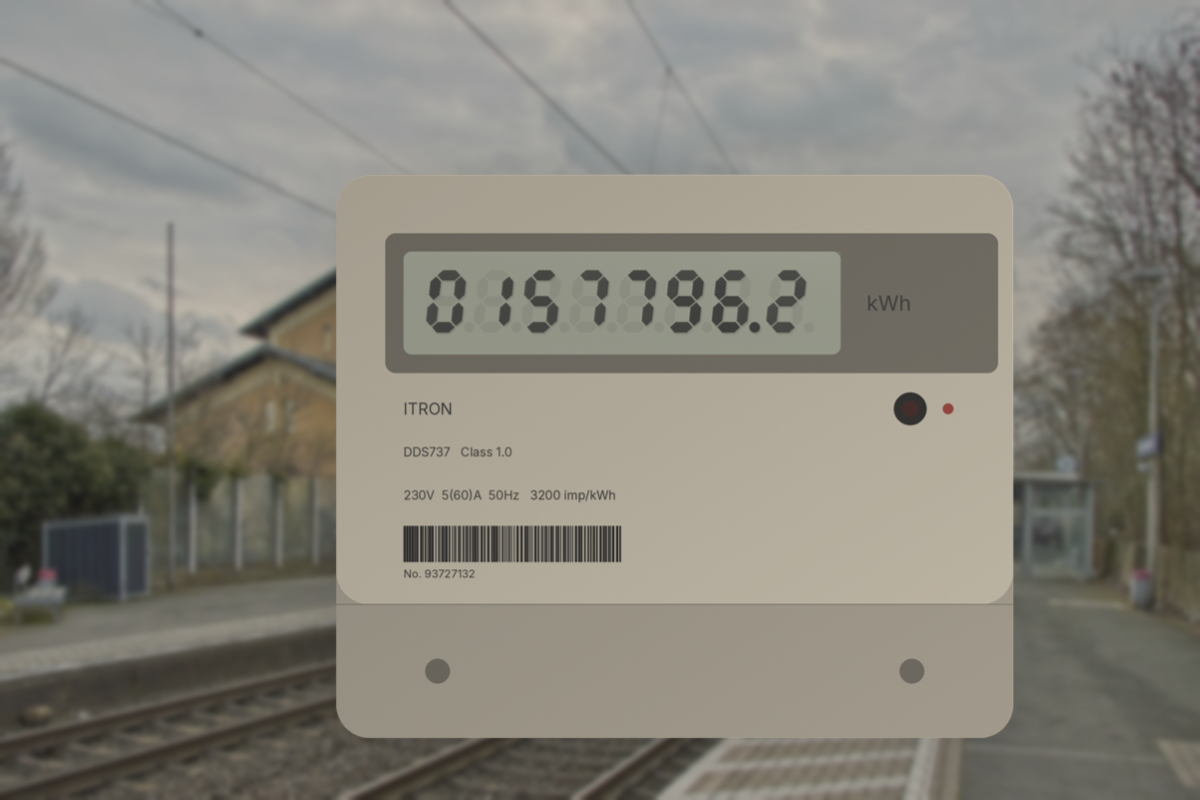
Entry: 157796.2kWh
